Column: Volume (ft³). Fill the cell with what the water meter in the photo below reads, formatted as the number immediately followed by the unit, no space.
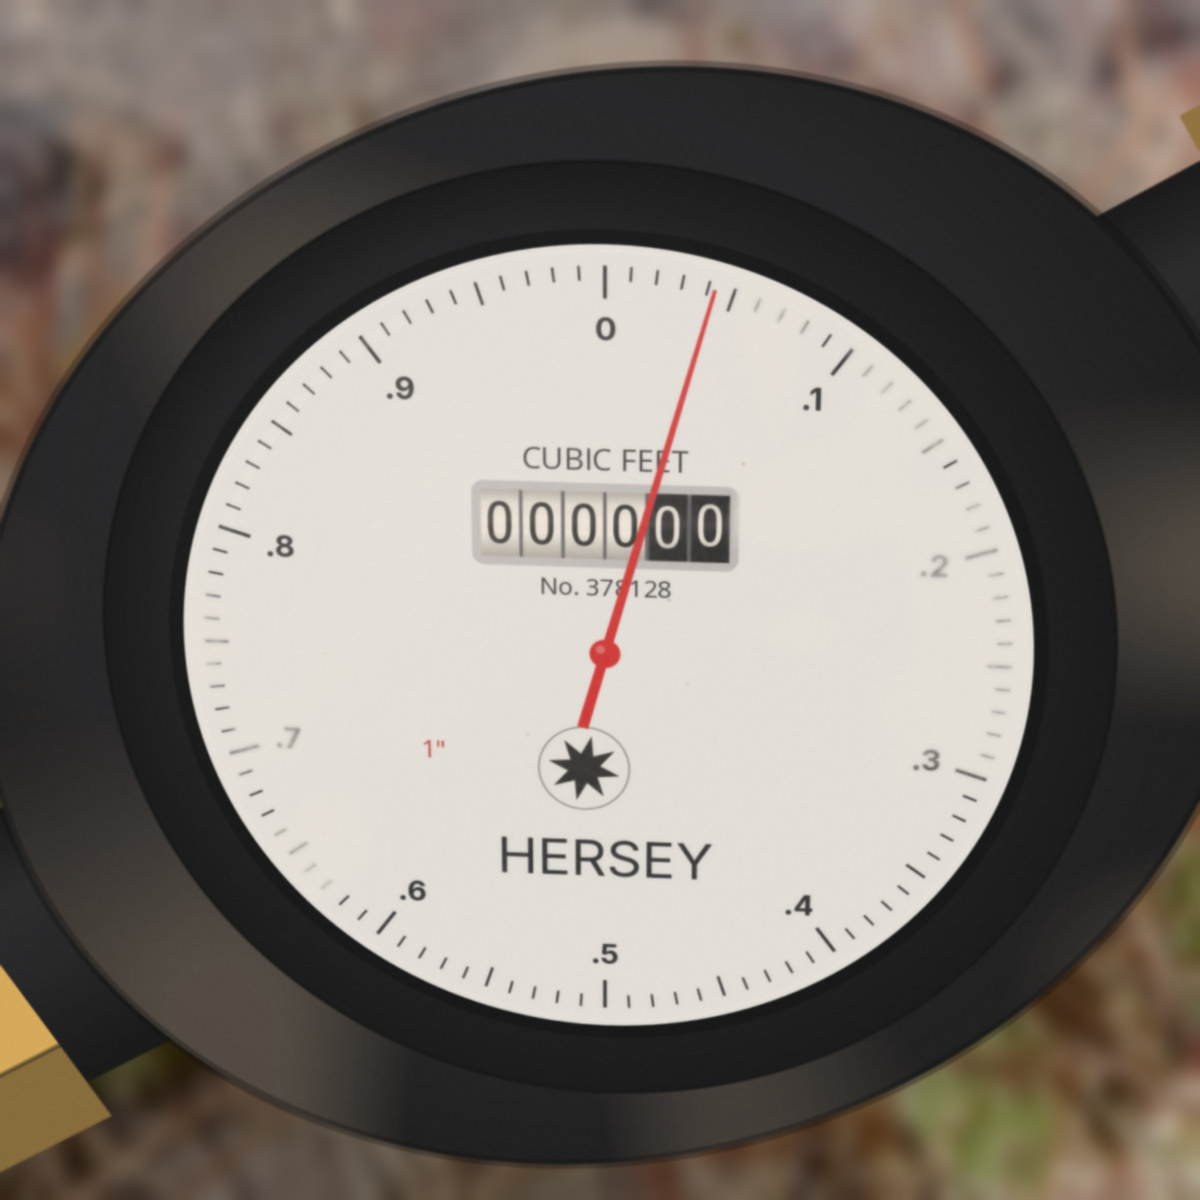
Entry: 0.04ft³
